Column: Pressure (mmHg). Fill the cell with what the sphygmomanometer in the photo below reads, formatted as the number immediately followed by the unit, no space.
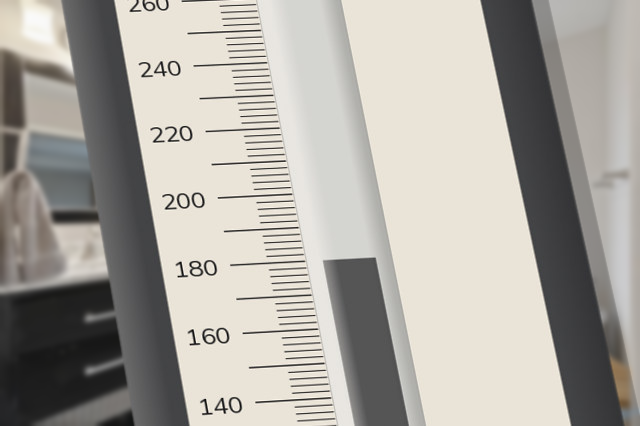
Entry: 180mmHg
